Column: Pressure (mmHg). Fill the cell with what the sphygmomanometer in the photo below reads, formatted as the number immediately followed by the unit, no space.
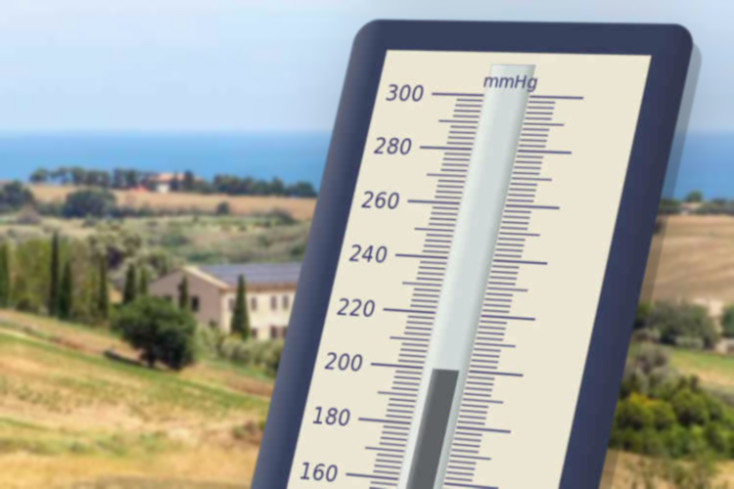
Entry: 200mmHg
